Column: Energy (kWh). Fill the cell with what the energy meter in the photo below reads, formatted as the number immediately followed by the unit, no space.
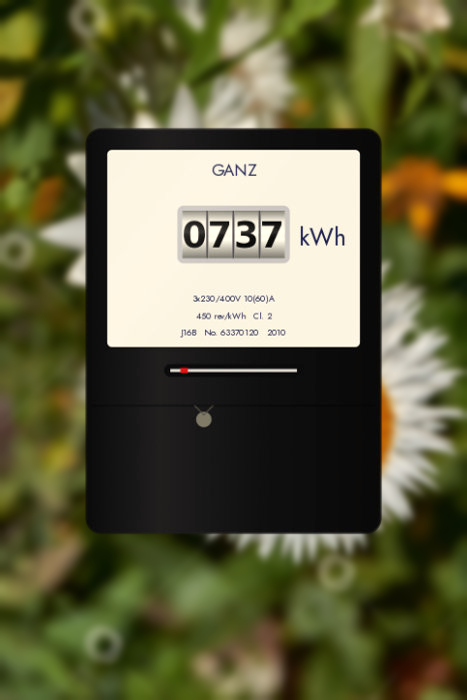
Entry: 737kWh
